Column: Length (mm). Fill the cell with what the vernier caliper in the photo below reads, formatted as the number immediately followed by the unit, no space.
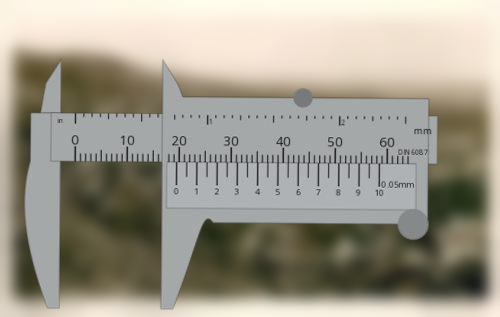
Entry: 19.5mm
